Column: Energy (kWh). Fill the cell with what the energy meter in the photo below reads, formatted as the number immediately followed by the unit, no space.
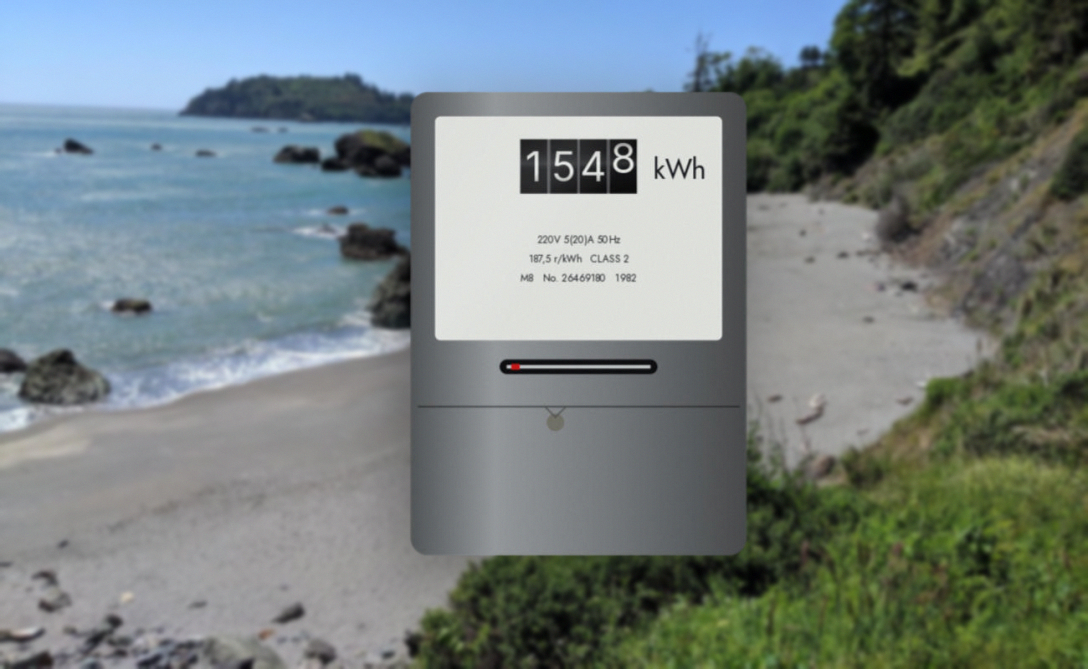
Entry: 1548kWh
